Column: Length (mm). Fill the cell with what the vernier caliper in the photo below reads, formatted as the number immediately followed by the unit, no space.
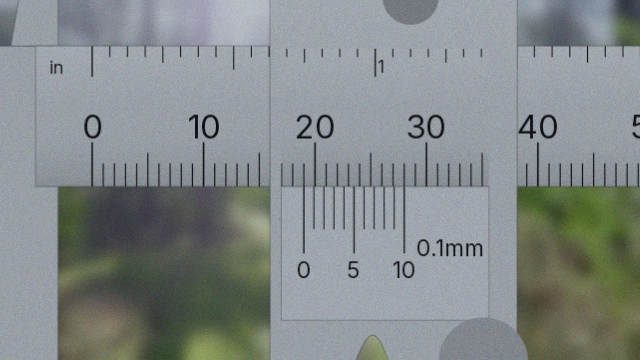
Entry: 19.0mm
